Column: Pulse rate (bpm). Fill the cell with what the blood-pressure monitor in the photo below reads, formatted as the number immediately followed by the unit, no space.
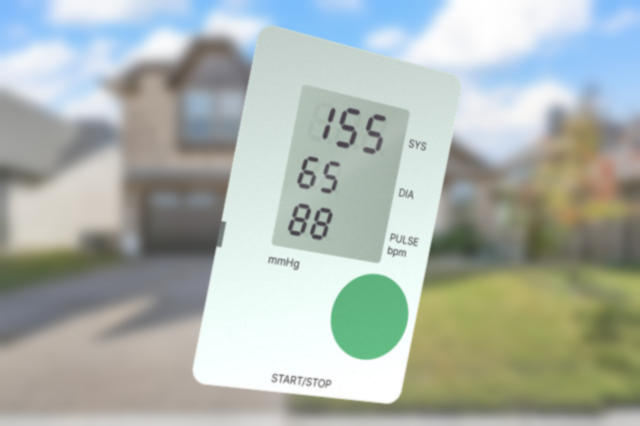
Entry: 88bpm
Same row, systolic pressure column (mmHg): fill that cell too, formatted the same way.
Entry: 155mmHg
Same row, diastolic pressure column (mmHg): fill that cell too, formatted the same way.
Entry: 65mmHg
